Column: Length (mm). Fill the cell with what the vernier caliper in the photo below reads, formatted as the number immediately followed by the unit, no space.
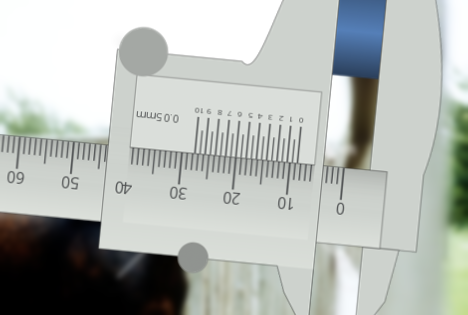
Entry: 8.6mm
